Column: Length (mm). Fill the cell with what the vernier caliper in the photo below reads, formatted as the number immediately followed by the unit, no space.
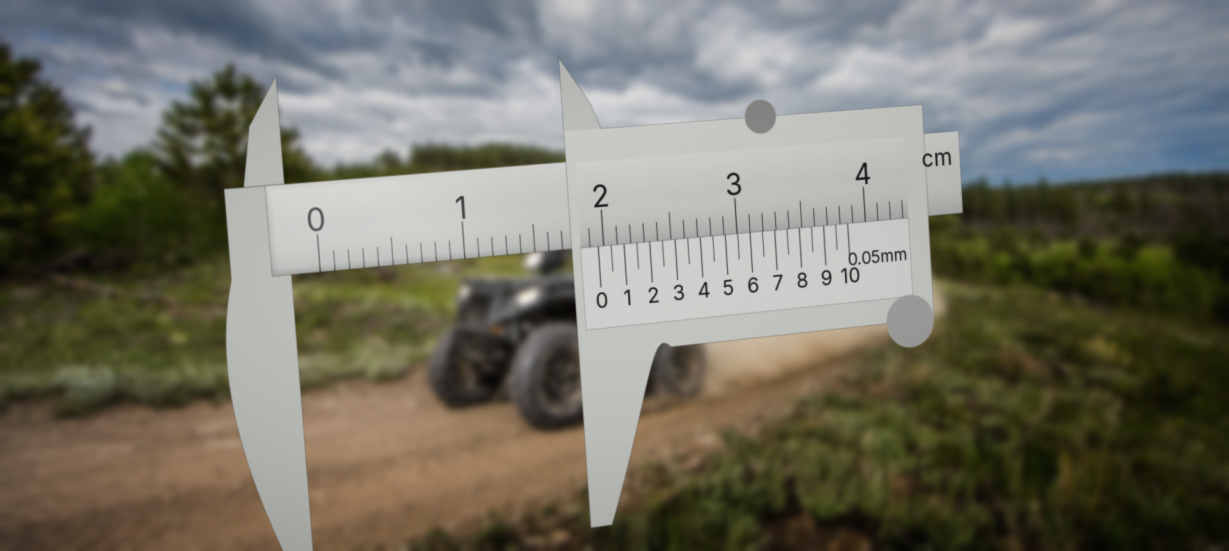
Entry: 19.6mm
